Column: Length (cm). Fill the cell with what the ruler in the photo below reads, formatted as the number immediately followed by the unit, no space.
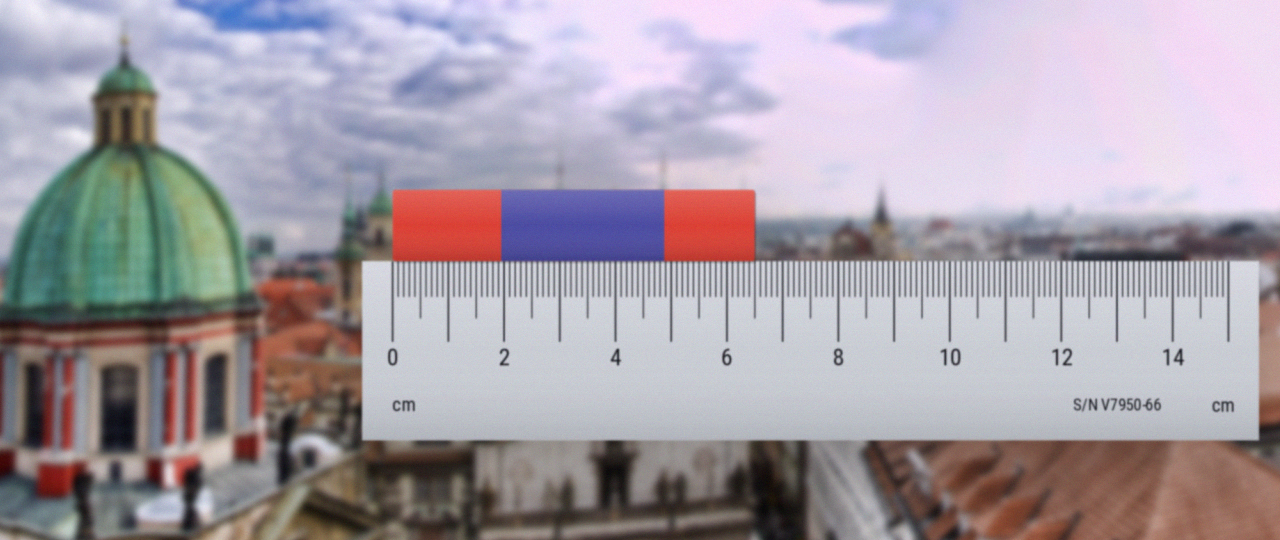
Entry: 6.5cm
